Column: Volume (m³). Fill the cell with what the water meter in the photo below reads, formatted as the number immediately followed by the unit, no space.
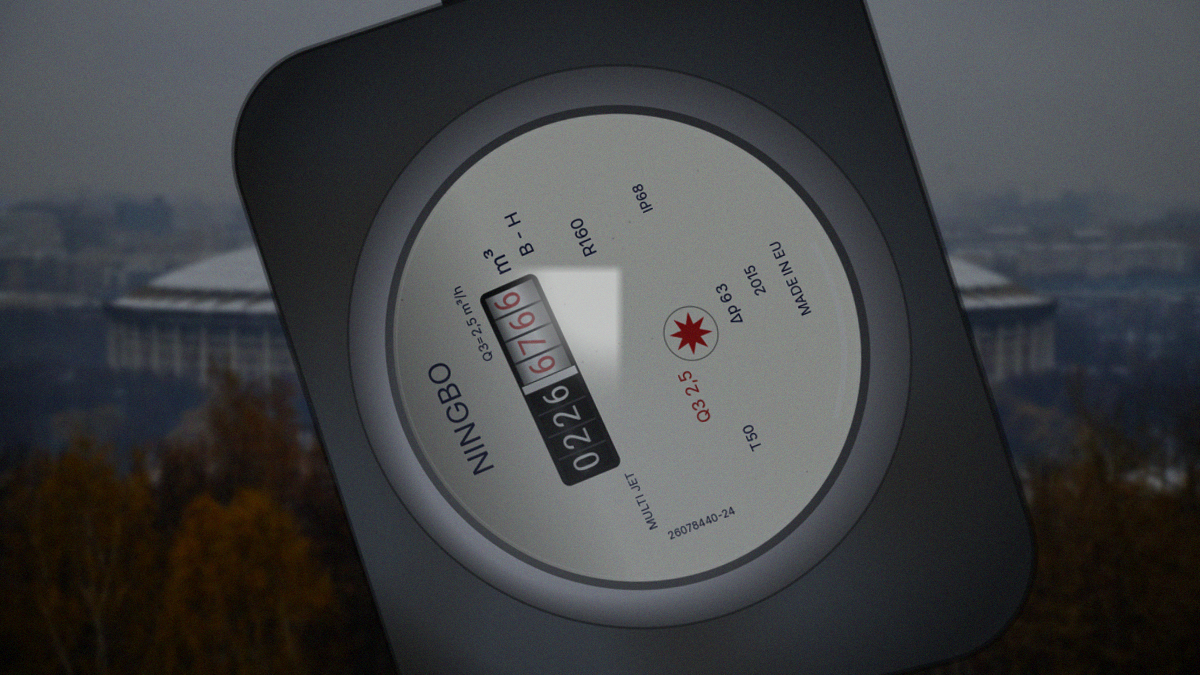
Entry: 226.6766m³
